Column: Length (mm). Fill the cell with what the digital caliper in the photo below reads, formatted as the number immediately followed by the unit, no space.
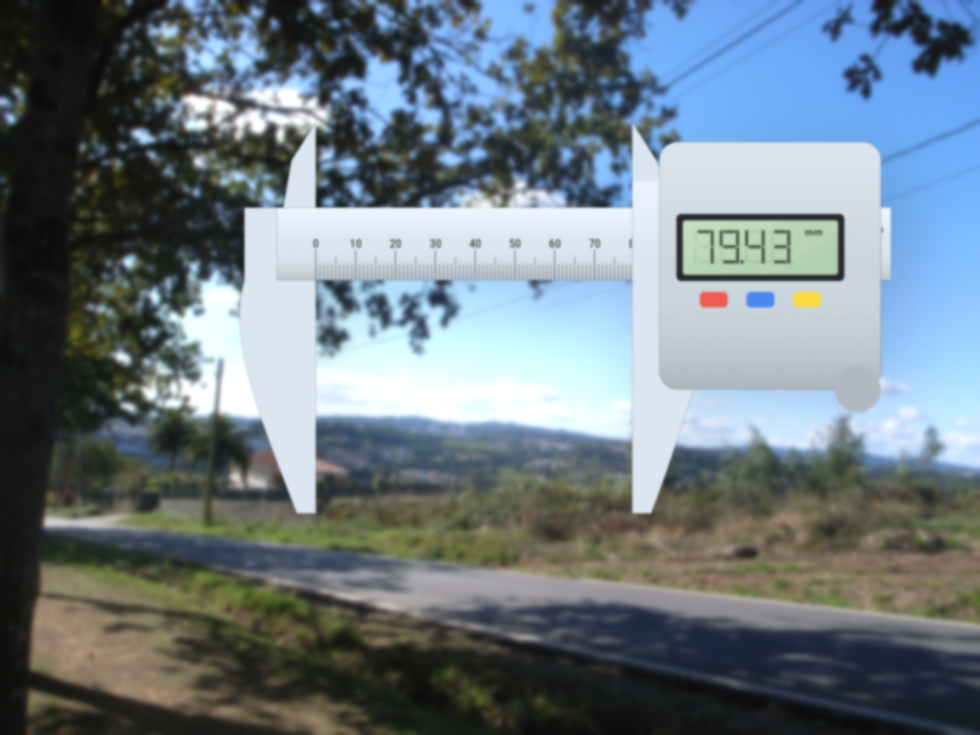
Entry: 79.43mm
